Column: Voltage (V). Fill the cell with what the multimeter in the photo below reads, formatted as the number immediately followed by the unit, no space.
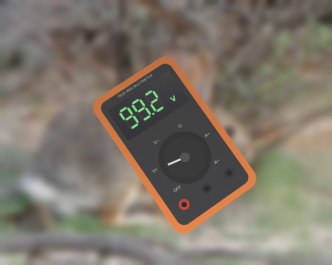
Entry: 99.2V
